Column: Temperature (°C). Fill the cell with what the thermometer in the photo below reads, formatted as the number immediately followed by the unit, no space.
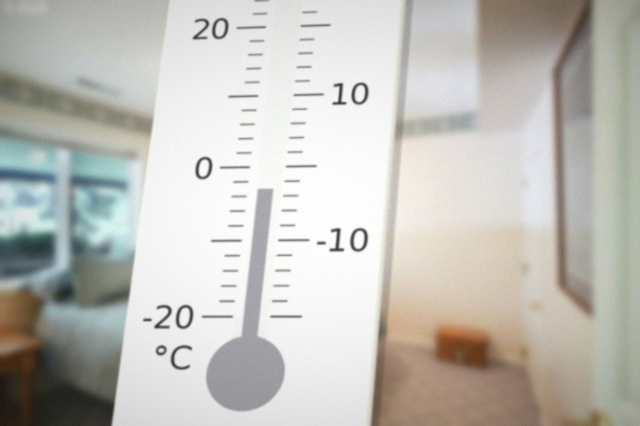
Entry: -3°C
